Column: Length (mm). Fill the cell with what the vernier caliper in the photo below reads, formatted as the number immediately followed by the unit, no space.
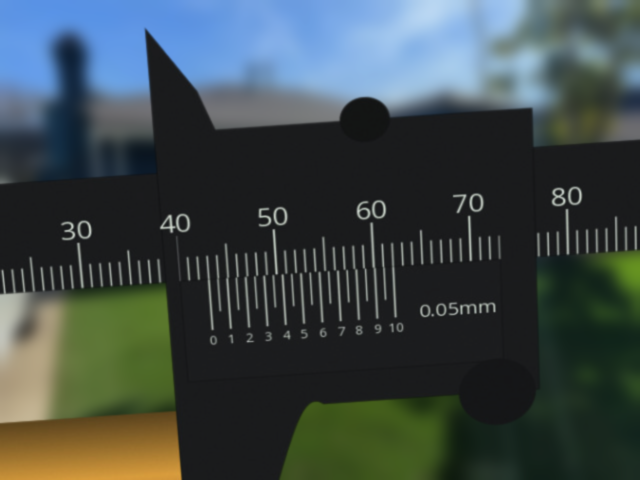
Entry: 43.0mm
